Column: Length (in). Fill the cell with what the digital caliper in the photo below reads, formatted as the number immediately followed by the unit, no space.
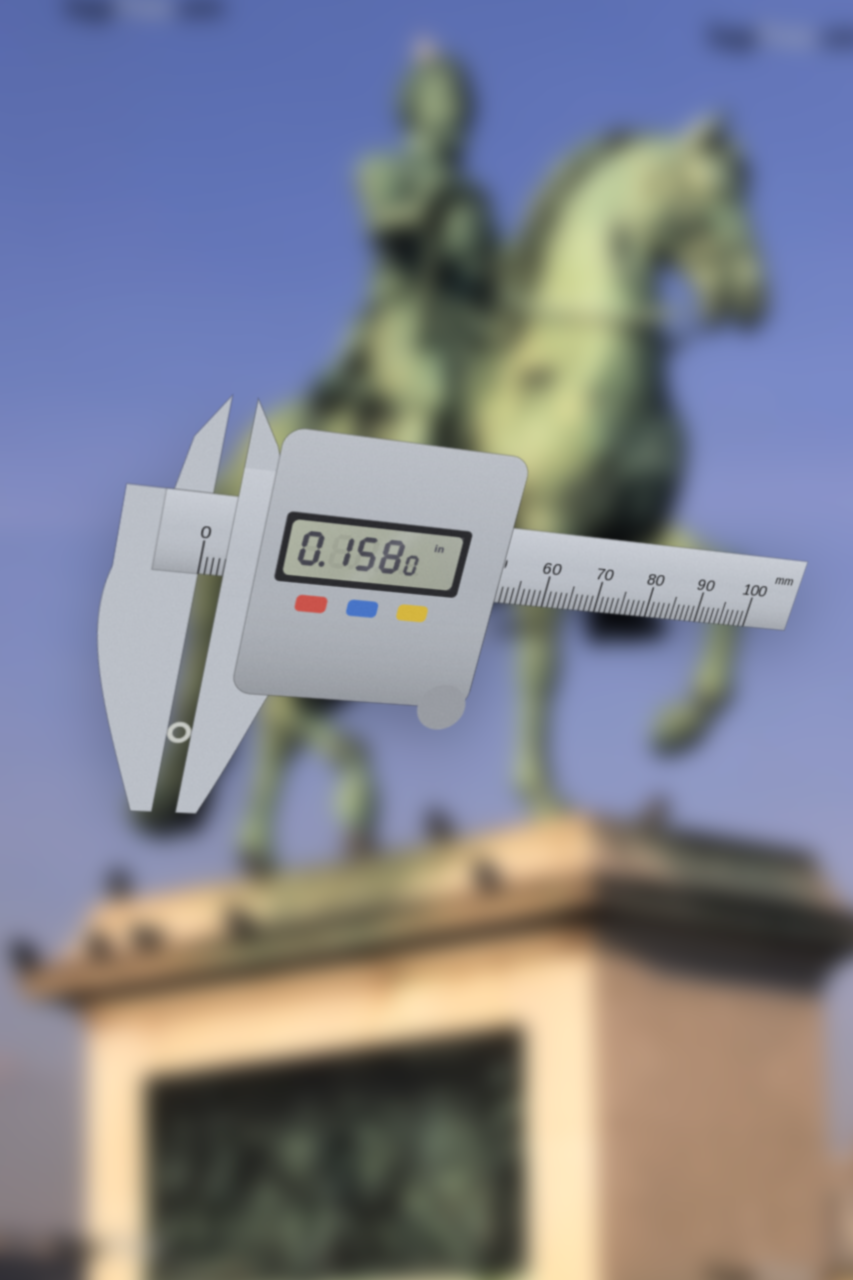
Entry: 0.1580in
